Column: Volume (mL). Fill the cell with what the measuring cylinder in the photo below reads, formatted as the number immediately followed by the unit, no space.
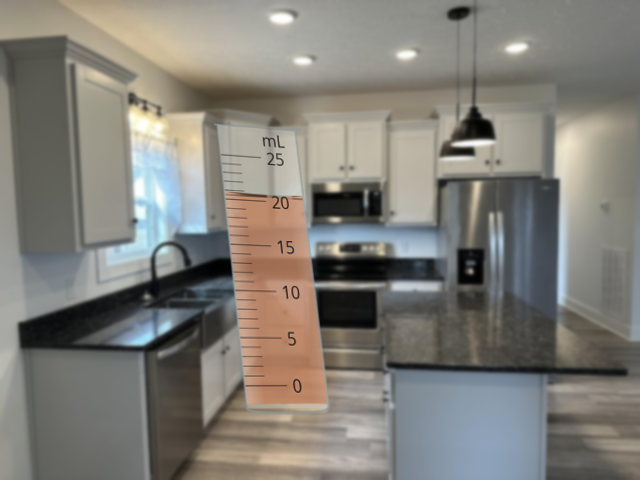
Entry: 20.5mL
